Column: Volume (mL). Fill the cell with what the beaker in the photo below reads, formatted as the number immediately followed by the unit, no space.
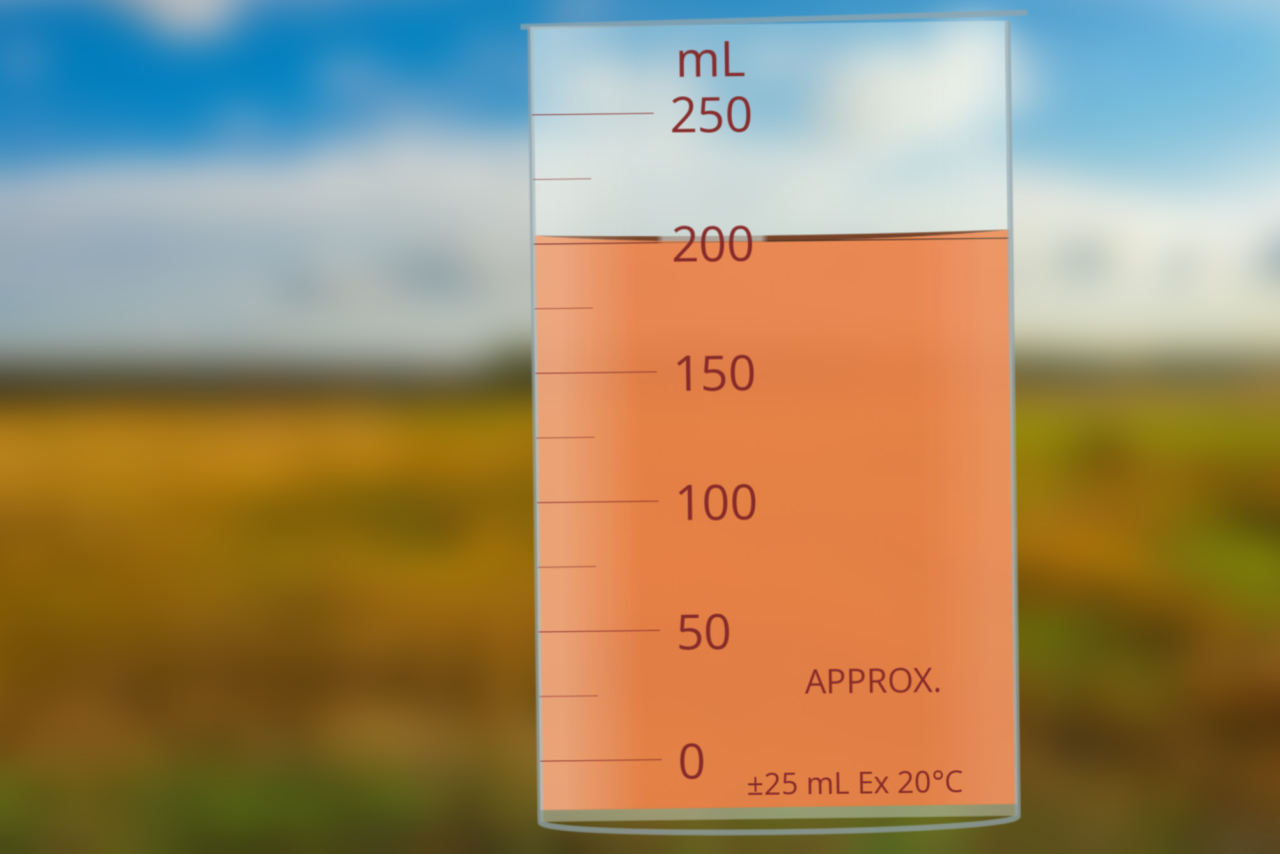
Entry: 200mL
